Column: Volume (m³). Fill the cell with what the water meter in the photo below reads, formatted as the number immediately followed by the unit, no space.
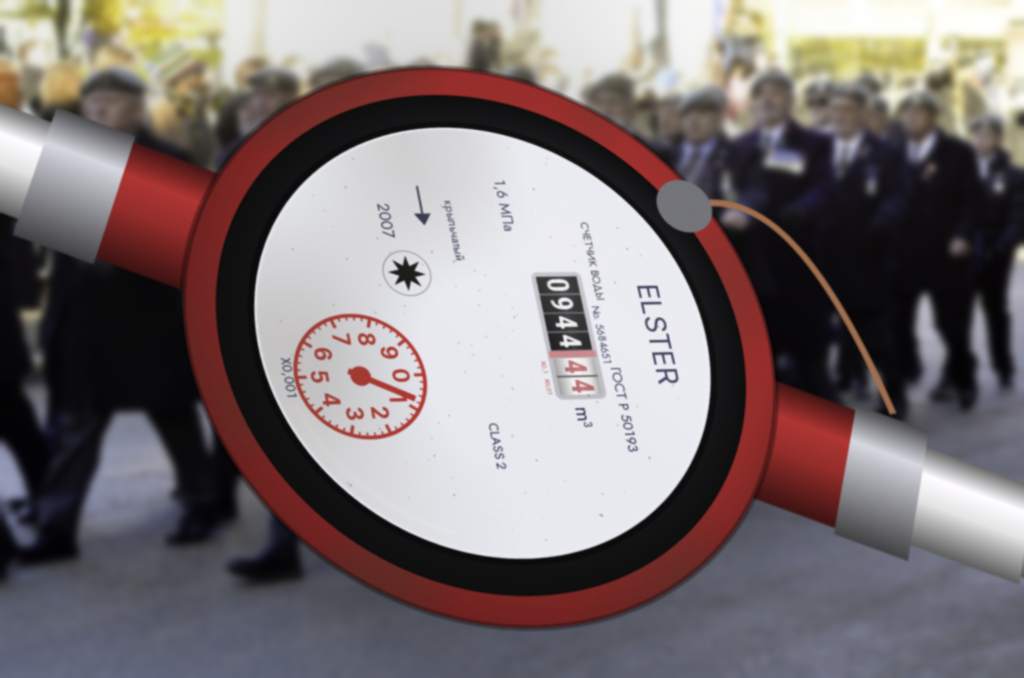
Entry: 944.440m³
